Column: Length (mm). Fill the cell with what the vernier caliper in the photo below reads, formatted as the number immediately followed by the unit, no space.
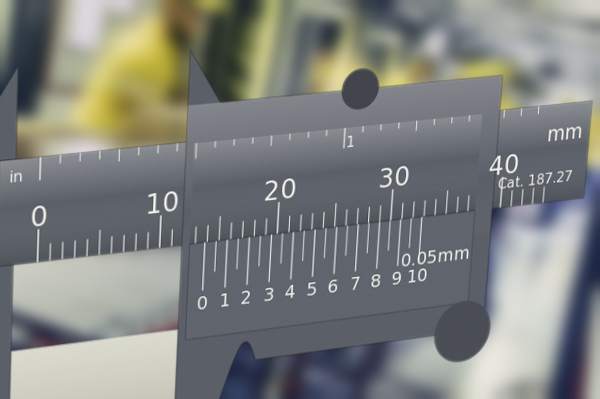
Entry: 13.8mm
